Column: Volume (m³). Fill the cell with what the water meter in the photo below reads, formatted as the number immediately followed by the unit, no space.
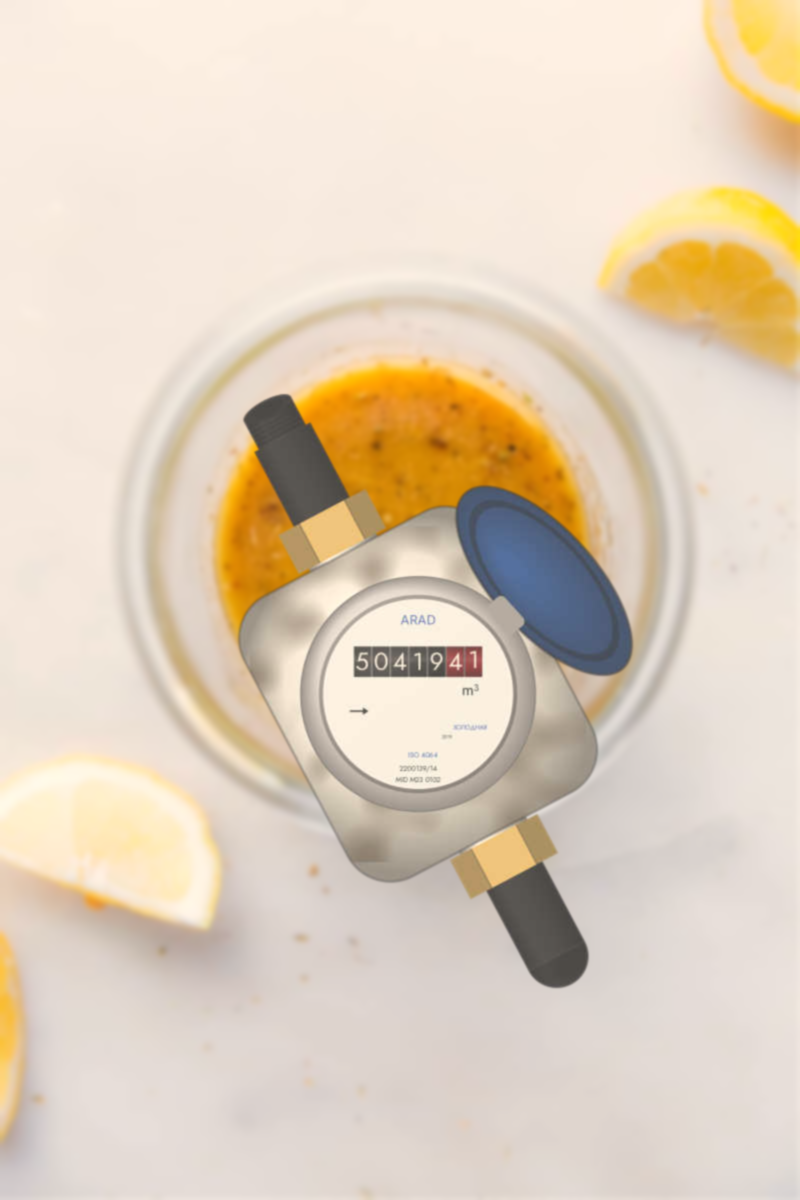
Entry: 50419.41m³
